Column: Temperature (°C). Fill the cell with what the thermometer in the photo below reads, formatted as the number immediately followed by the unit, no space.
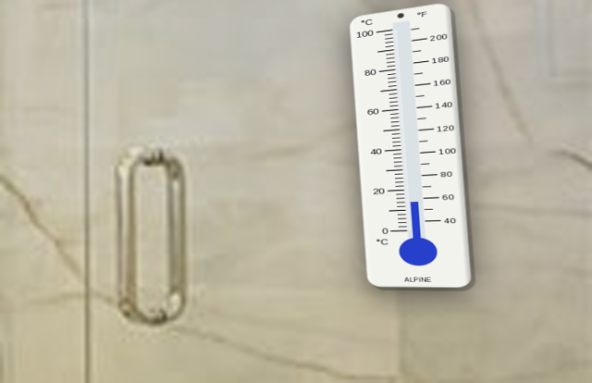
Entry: 14°C
